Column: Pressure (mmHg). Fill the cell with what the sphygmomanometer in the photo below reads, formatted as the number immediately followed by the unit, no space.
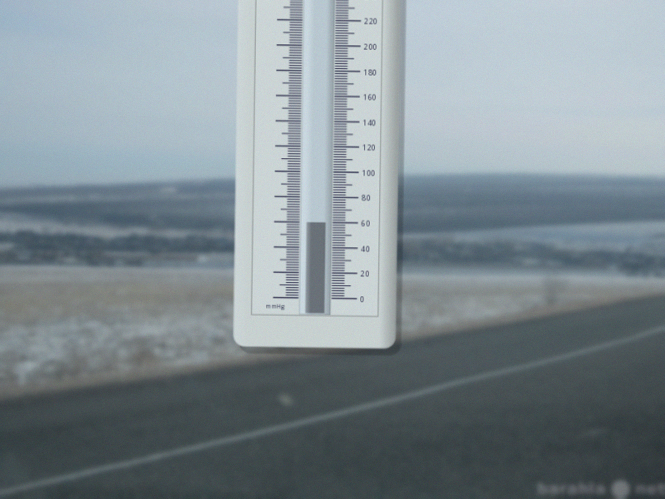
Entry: 60mmHg
